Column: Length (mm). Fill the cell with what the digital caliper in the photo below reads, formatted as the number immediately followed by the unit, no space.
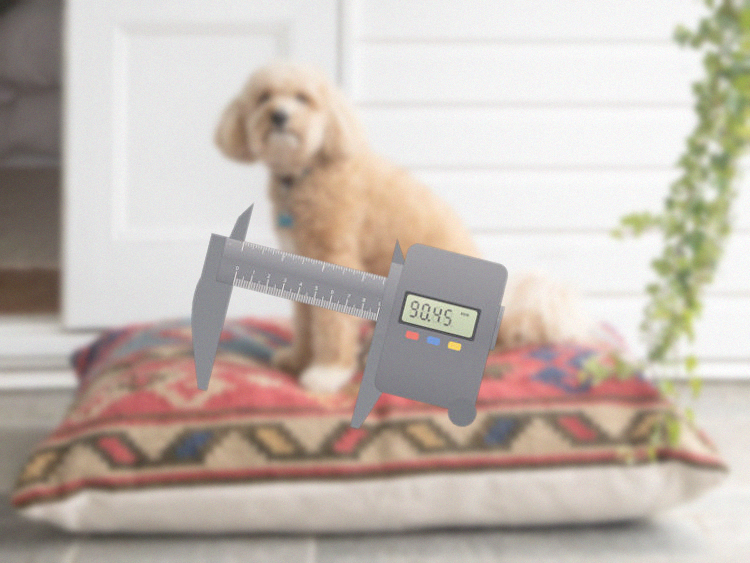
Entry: 90.45mm
